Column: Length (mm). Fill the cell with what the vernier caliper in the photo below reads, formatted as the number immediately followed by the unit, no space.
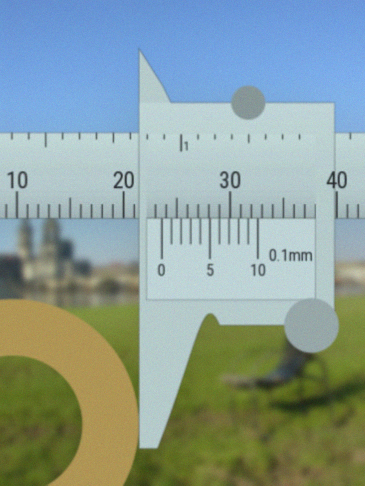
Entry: 23.6mm
